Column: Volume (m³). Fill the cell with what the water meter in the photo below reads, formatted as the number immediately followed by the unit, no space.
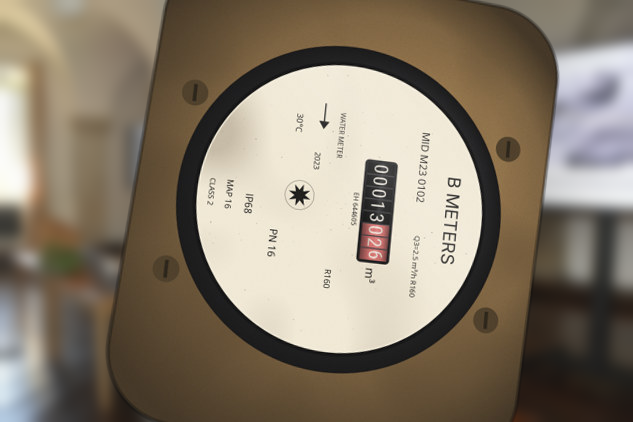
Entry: 13.026m³
